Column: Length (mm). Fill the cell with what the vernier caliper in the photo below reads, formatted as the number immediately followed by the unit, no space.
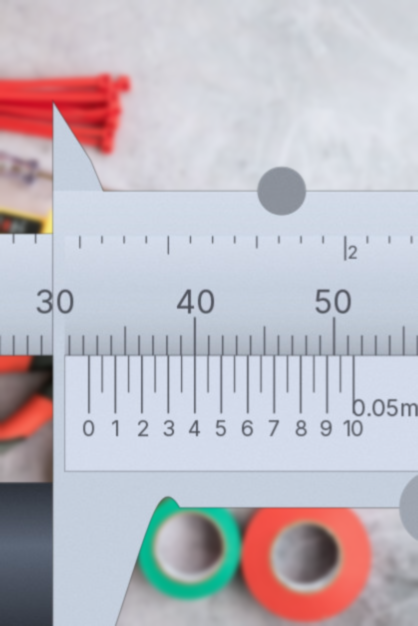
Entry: 32.4mm
